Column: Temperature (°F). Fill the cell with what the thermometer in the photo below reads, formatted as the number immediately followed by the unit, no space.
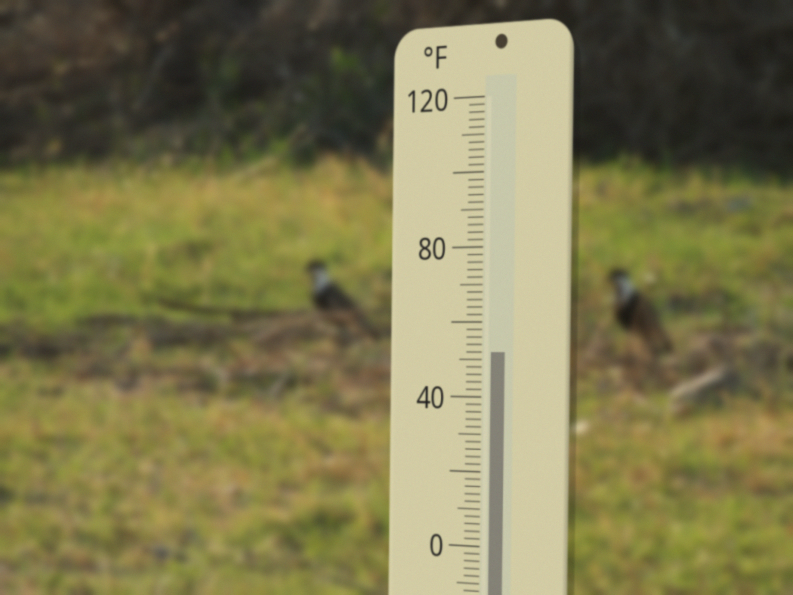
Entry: 52°F
